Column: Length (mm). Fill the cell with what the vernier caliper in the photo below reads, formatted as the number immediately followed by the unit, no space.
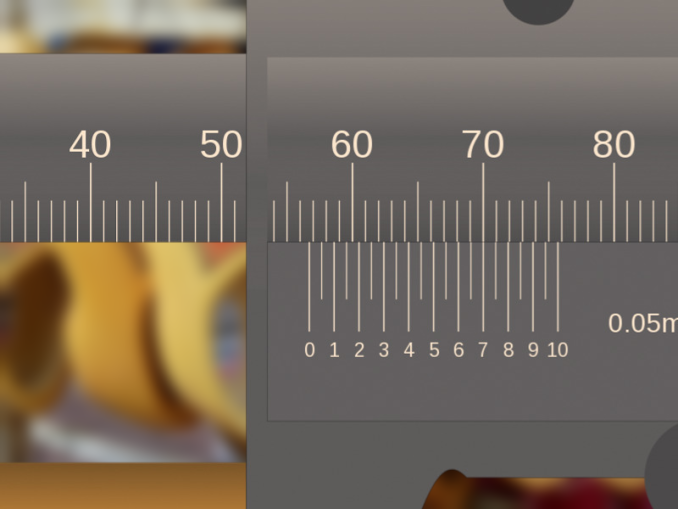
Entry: 56.7mm
